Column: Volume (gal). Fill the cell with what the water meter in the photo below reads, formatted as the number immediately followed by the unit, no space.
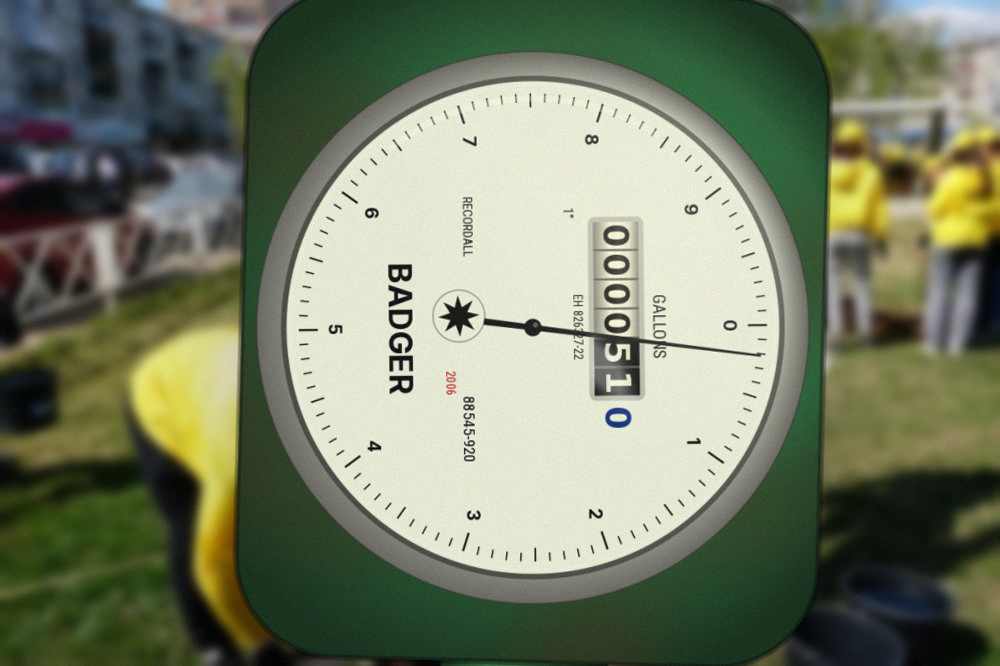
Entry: 510.2gal
